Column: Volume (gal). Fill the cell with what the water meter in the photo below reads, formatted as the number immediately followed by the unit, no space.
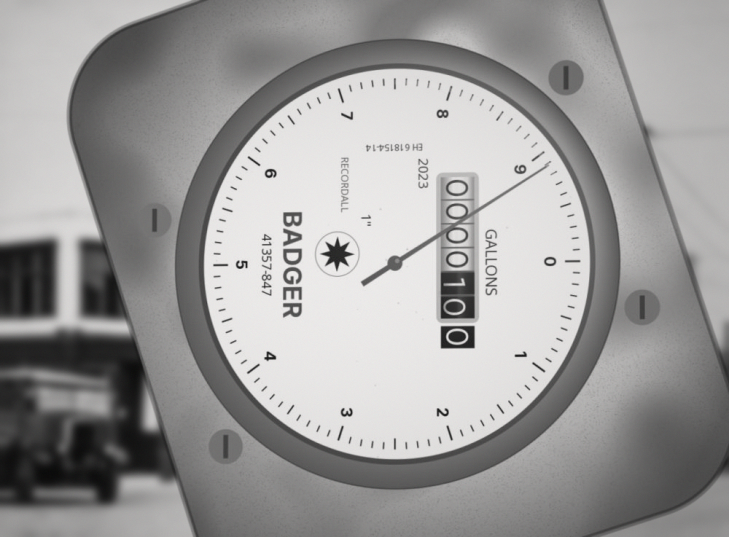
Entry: 99.1gal
